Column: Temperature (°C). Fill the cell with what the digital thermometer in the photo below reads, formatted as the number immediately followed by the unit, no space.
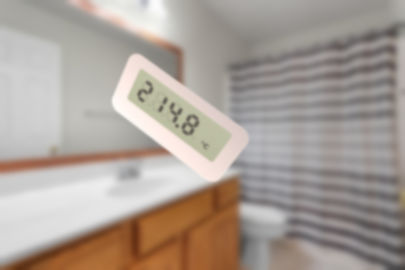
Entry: 214.8°C
